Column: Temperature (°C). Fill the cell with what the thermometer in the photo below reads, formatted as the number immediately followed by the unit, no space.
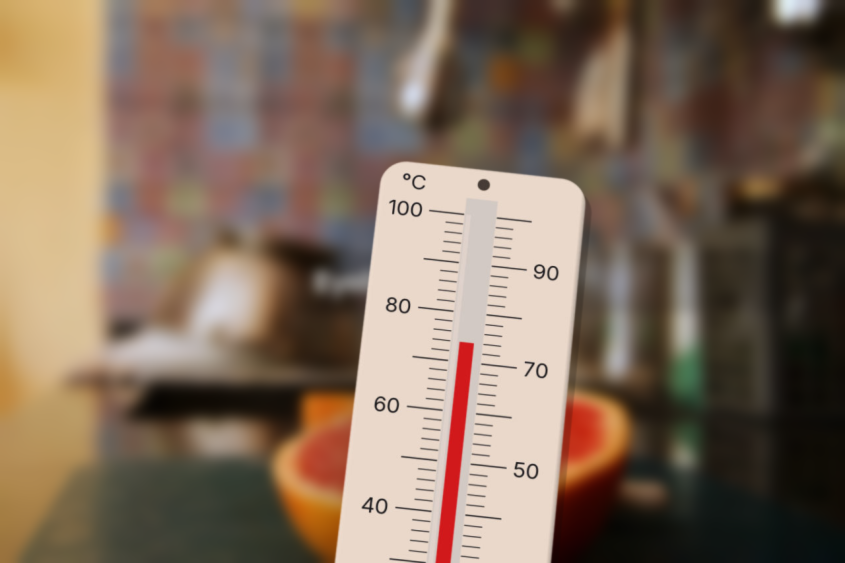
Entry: 74°C
